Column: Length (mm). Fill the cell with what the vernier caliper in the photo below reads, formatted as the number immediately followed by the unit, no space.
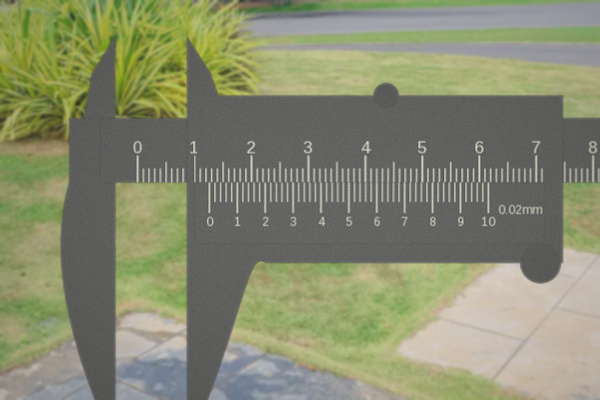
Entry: 12.6mm
